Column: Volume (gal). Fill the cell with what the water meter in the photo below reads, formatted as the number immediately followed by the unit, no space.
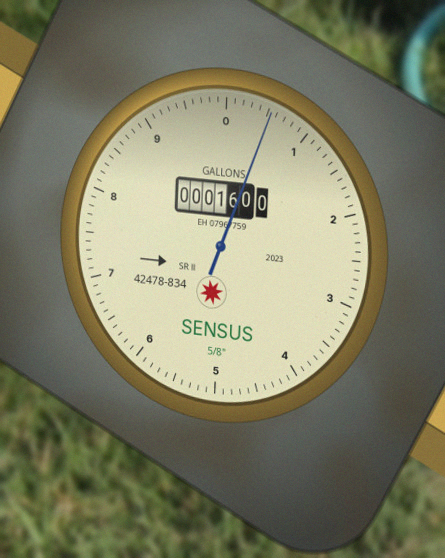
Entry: 1600.5gal
